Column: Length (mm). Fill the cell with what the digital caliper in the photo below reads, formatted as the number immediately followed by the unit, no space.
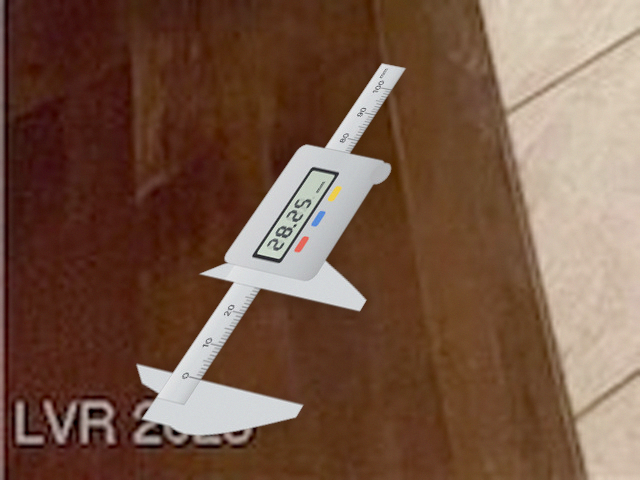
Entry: 28.25mm
